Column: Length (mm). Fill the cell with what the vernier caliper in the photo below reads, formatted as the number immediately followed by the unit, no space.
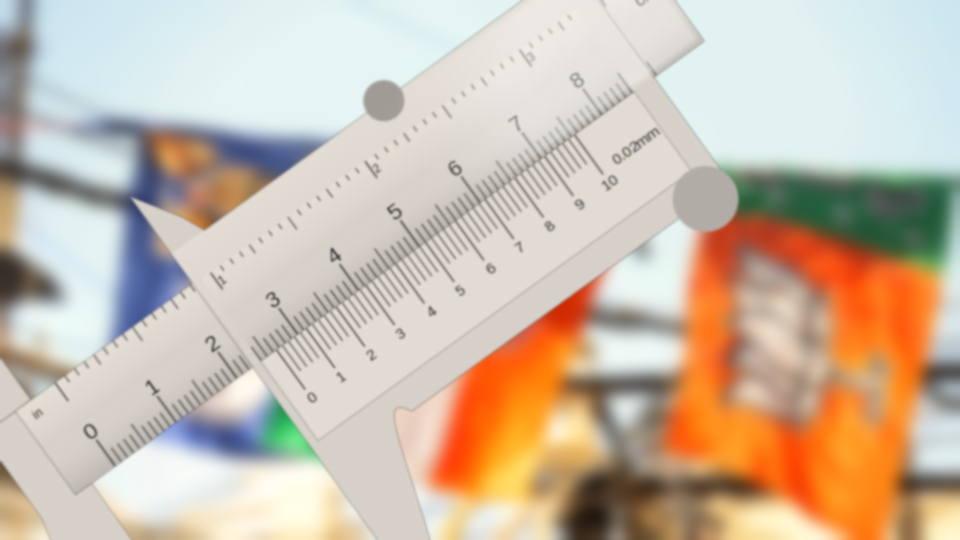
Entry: 26.5mm
